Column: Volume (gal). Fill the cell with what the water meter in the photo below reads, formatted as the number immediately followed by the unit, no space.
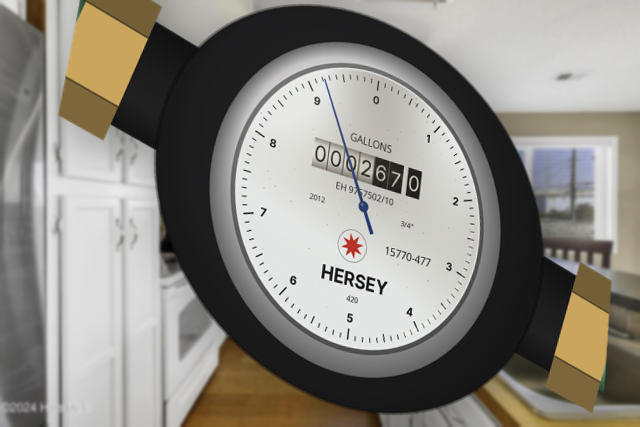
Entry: 2669.2gal
